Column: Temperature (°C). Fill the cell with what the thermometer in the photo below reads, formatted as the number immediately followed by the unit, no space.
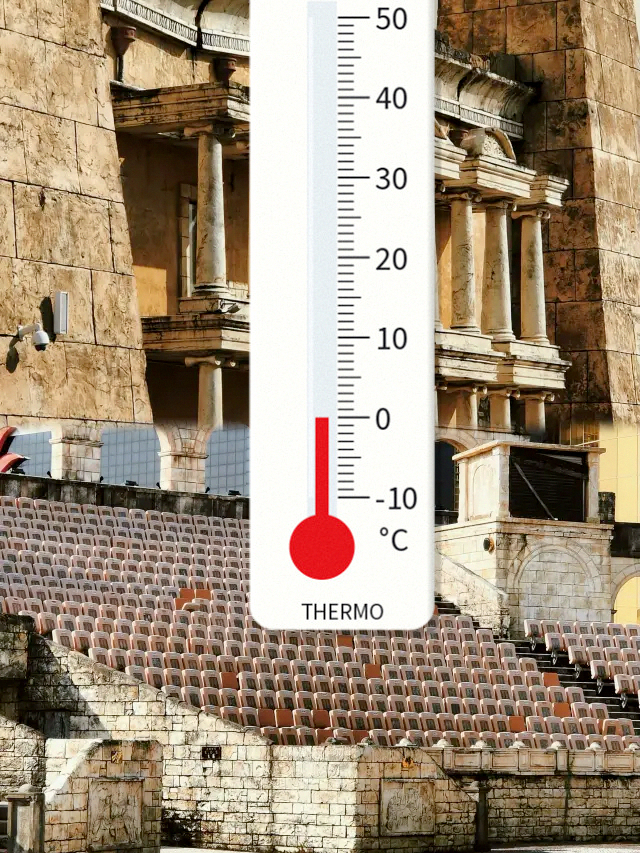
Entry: 0°C
